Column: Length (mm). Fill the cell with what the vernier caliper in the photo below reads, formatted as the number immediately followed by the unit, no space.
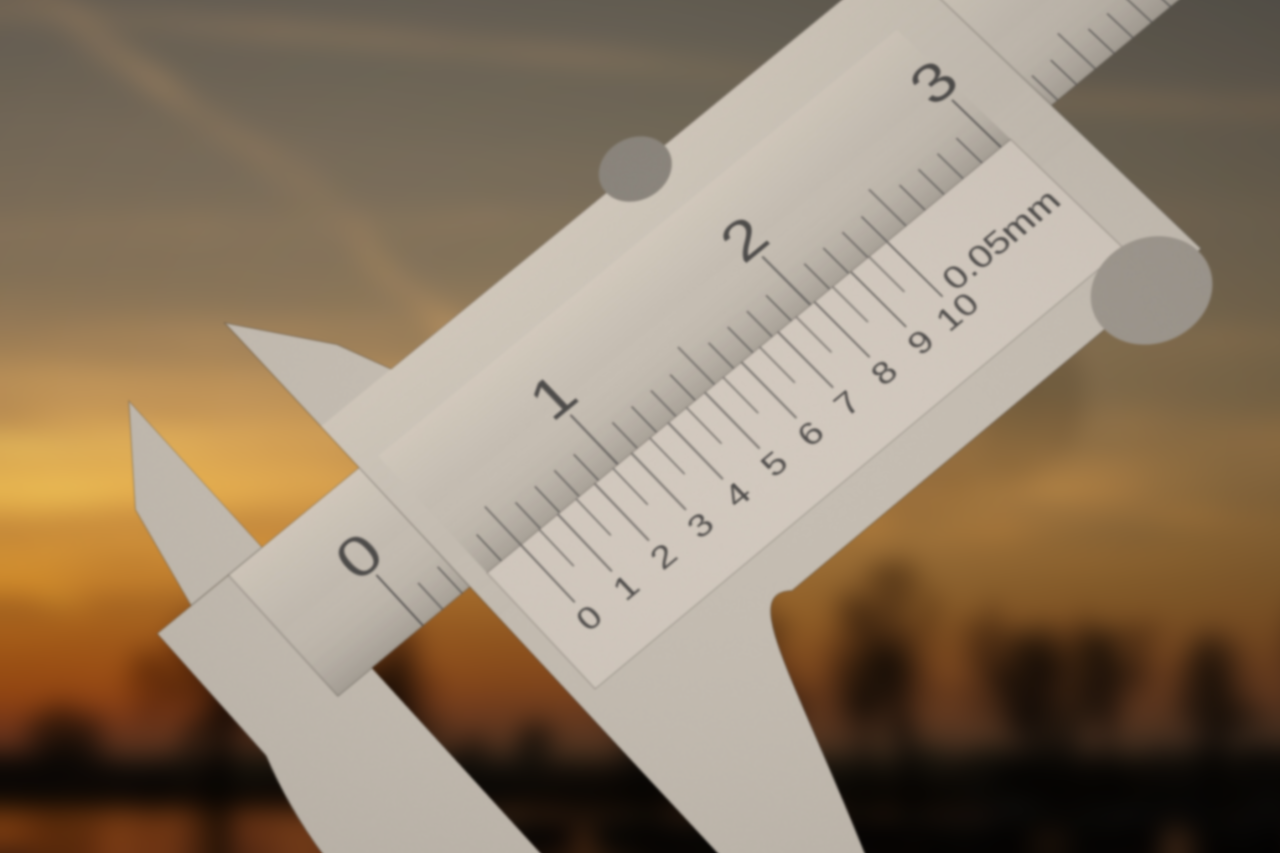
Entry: 5.0mm
